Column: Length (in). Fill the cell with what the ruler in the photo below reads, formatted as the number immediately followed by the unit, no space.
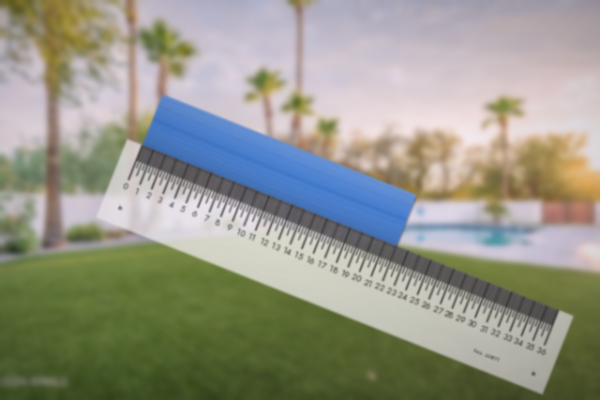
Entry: 22in
